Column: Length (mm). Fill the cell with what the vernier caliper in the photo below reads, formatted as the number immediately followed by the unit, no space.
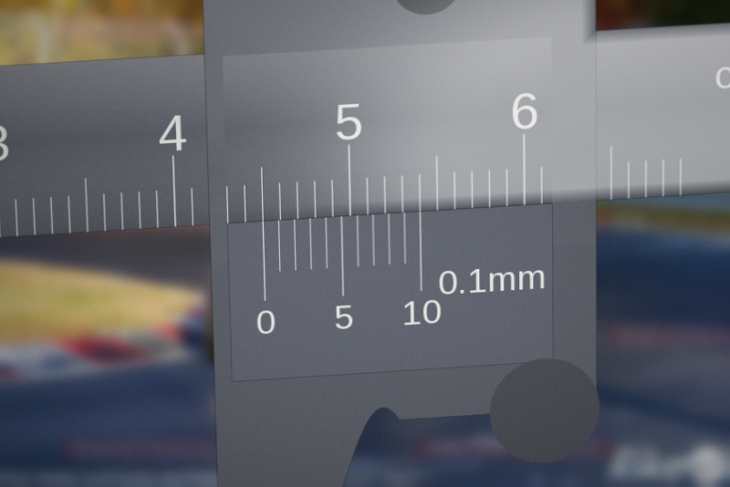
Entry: 45.0mm
